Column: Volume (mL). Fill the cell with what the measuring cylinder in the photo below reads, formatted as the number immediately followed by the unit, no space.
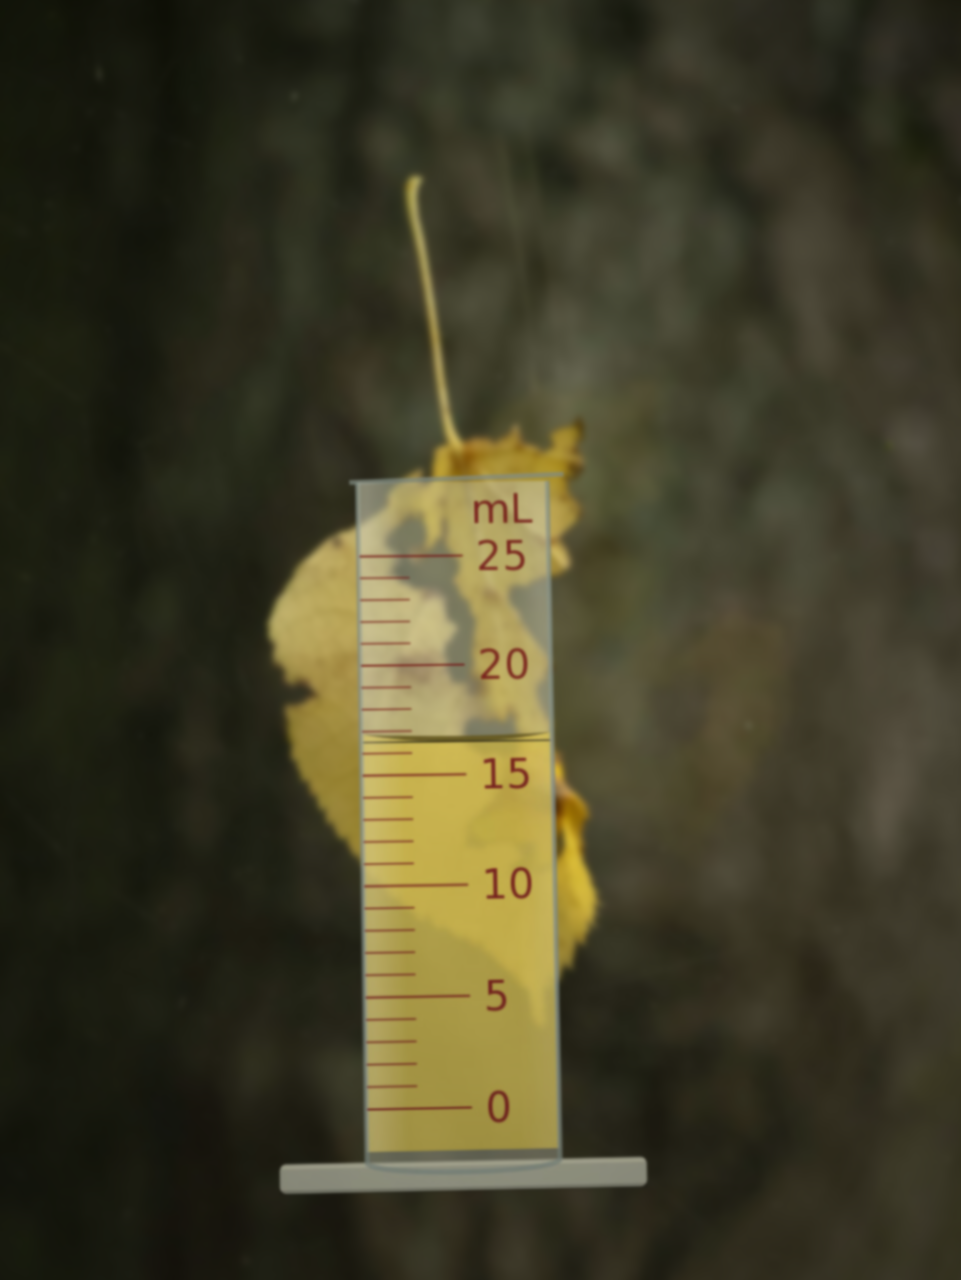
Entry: 16.5mL
